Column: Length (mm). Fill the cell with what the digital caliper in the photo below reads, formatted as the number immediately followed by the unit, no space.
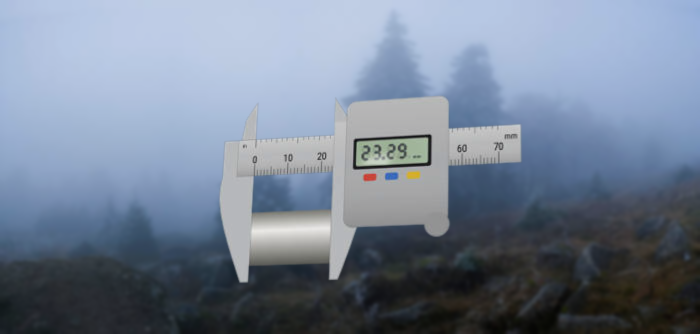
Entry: 23.29mm
